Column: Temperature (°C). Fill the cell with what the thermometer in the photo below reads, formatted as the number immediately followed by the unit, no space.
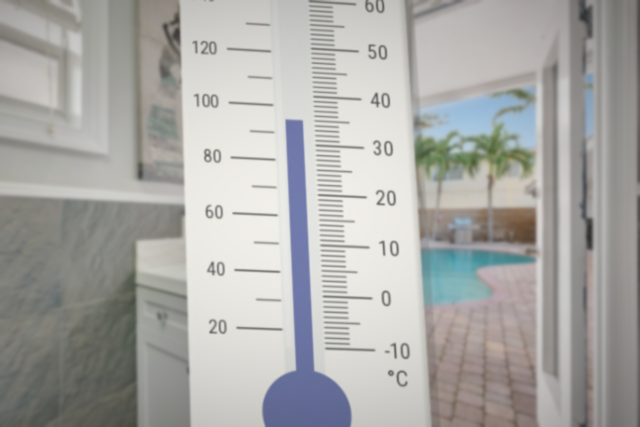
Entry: 35°C
